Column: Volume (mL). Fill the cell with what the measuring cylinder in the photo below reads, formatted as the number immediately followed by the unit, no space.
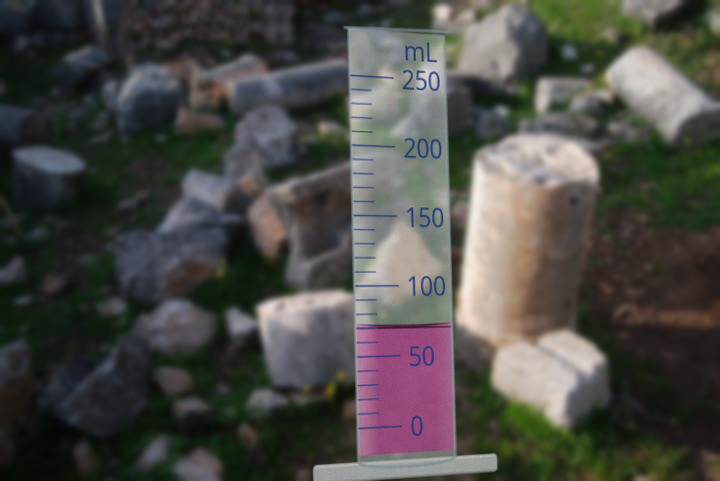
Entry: 70mL
